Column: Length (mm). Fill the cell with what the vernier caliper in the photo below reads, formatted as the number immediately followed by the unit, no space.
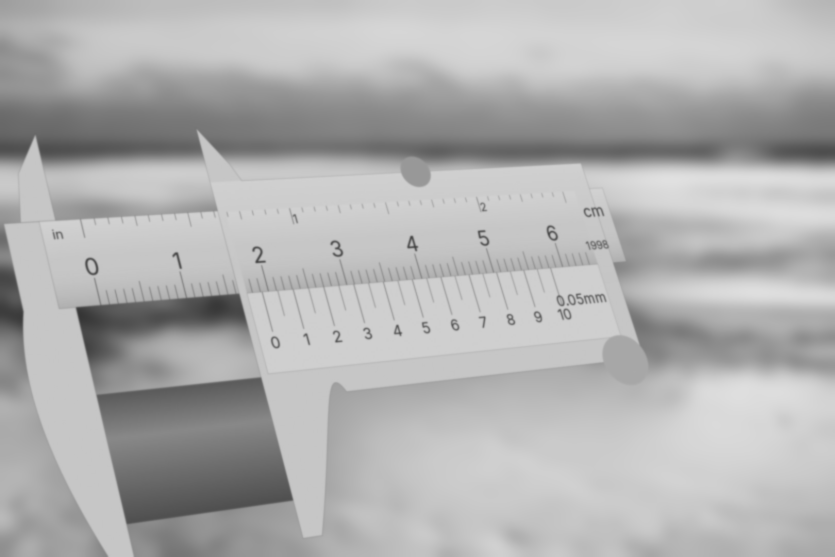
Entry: 19.2mm
